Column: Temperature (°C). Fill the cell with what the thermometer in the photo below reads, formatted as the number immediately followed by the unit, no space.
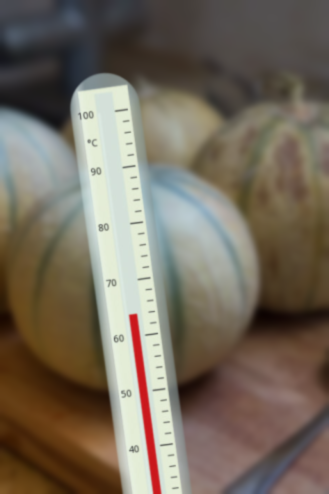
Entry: 64°C
